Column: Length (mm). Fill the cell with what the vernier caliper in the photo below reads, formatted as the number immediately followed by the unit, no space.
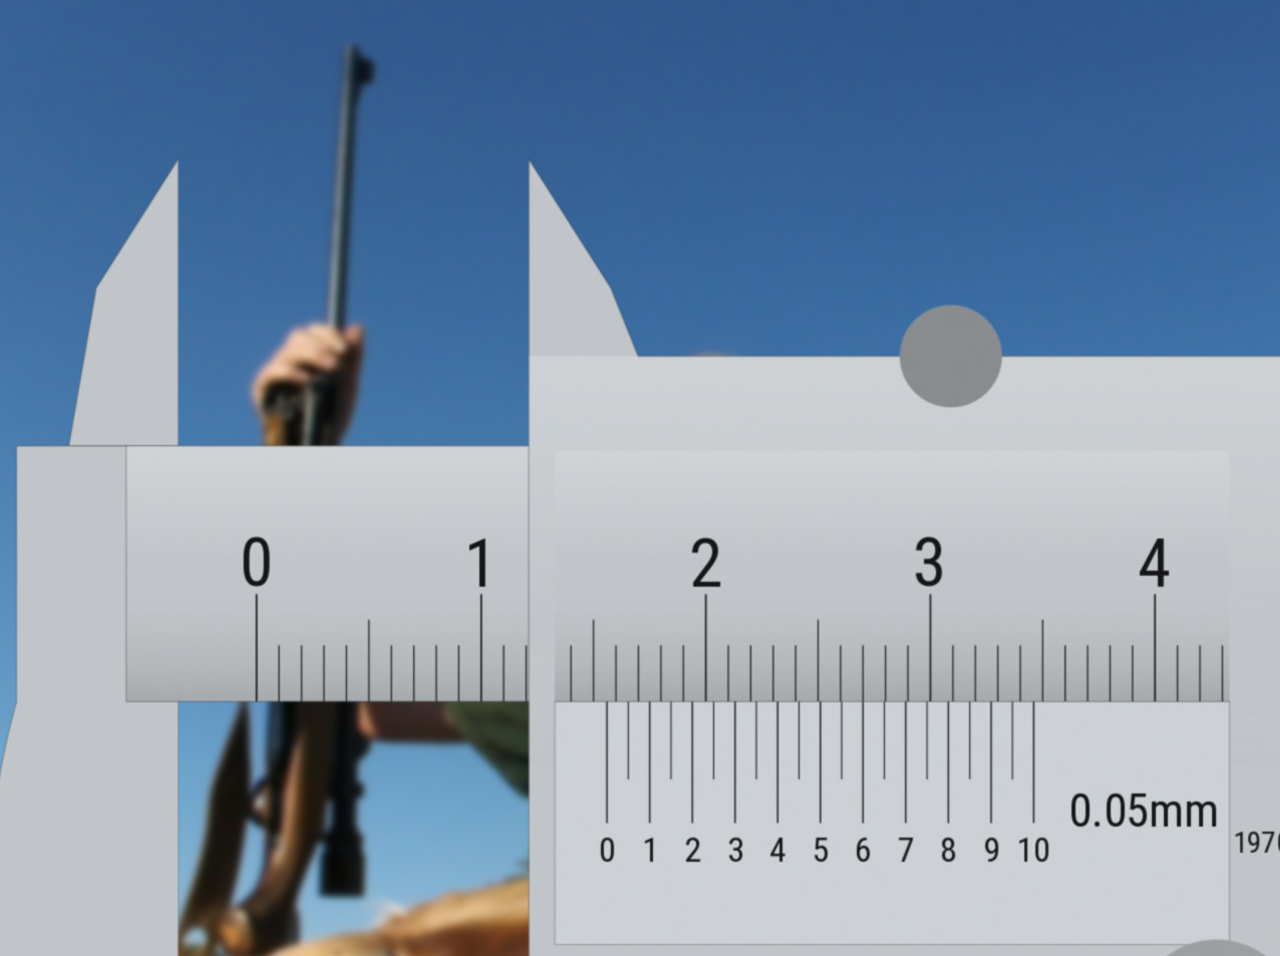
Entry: 15.6mm
